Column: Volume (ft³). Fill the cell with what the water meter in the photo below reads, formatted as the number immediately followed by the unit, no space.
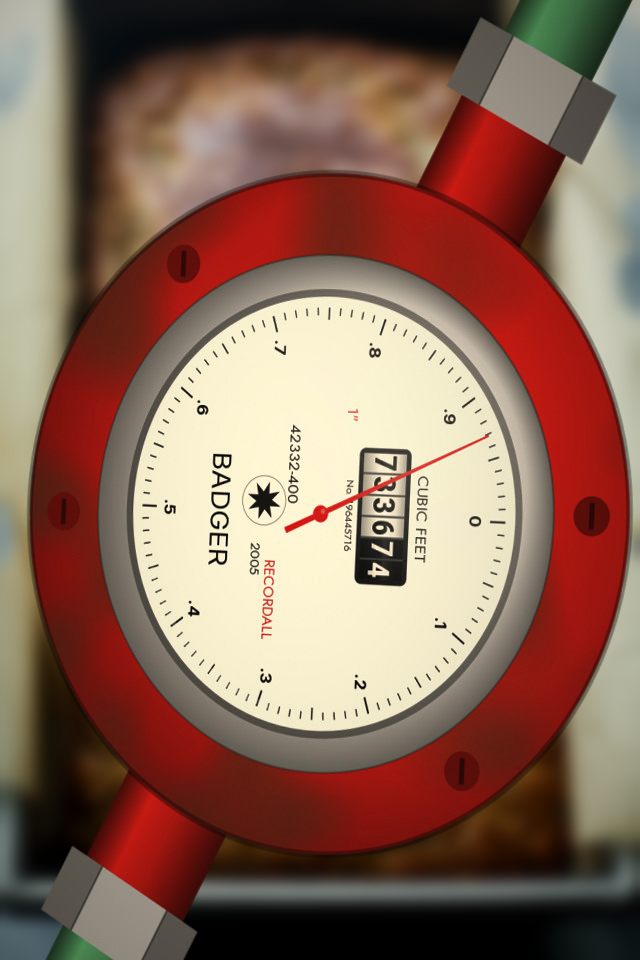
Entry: 733673.93ft³
